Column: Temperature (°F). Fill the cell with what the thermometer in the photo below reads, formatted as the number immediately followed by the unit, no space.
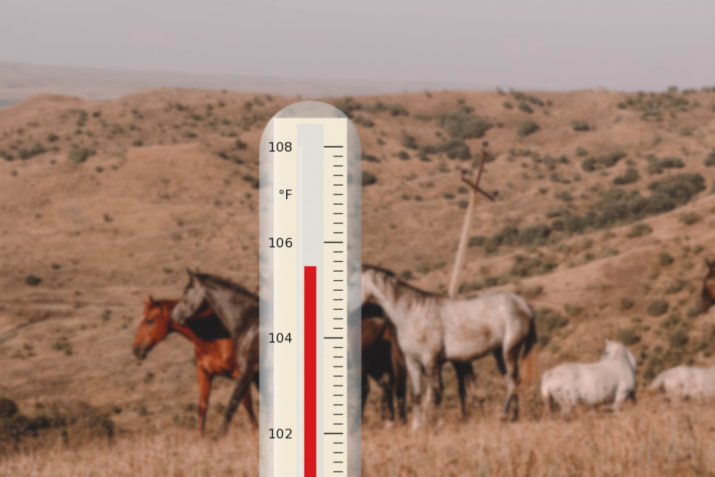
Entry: 105.5°F
